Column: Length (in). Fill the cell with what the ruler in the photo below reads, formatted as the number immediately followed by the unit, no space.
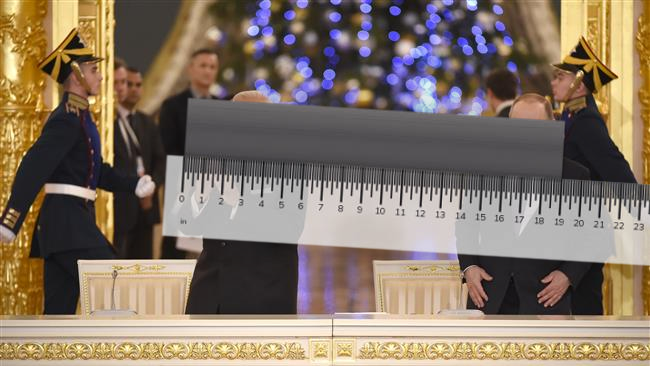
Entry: 19in
